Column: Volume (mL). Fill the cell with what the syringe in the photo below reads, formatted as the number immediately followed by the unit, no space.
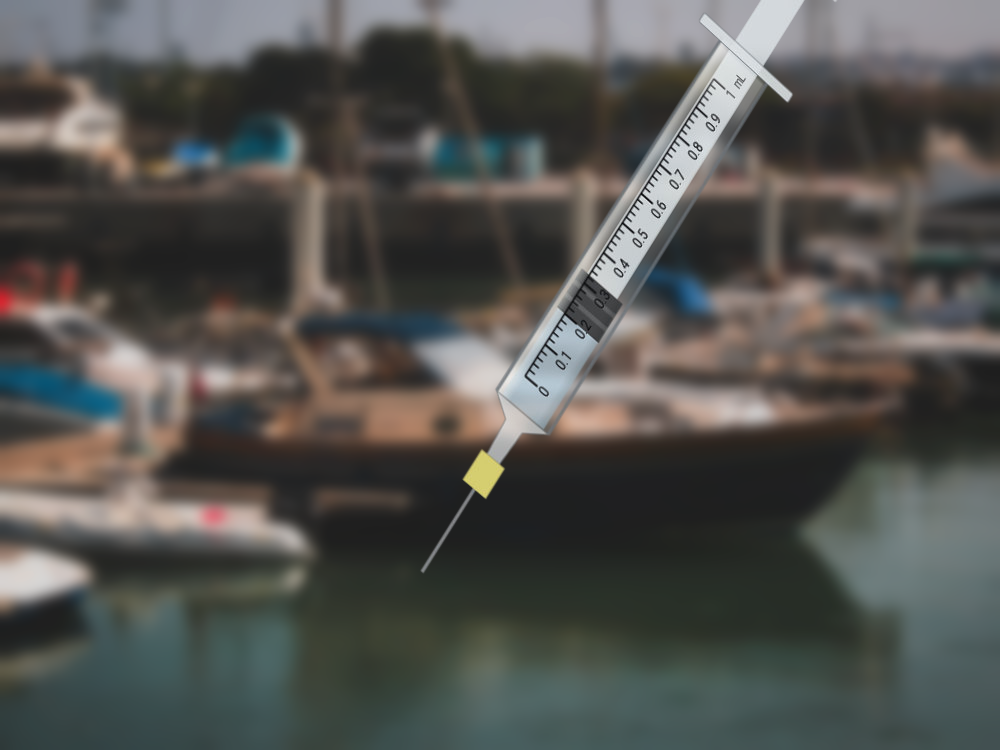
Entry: 0.2mL
